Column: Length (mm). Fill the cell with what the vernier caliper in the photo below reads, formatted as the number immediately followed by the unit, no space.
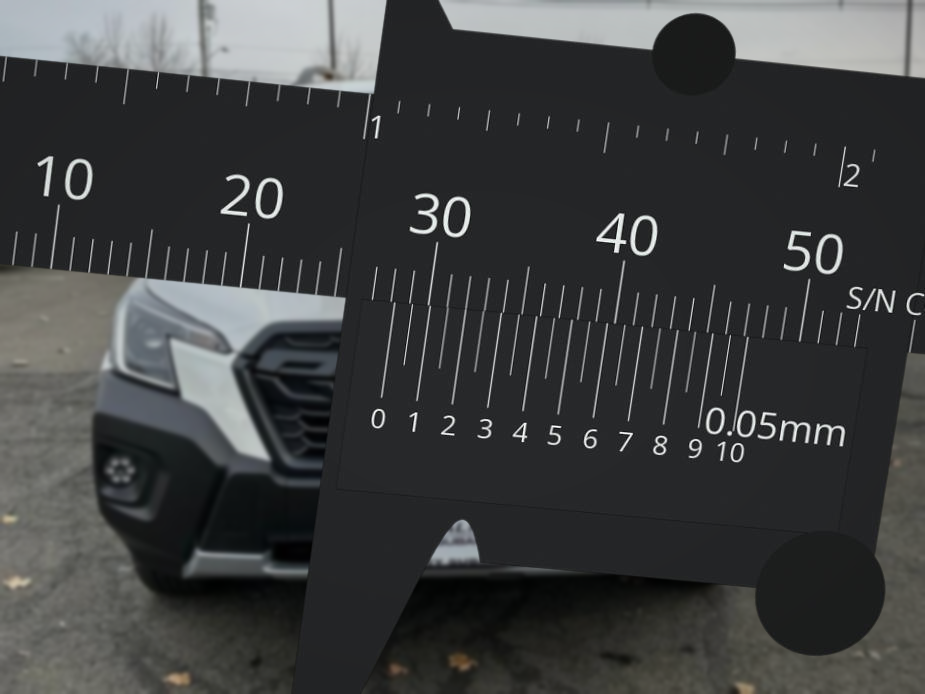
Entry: 28.2mm
